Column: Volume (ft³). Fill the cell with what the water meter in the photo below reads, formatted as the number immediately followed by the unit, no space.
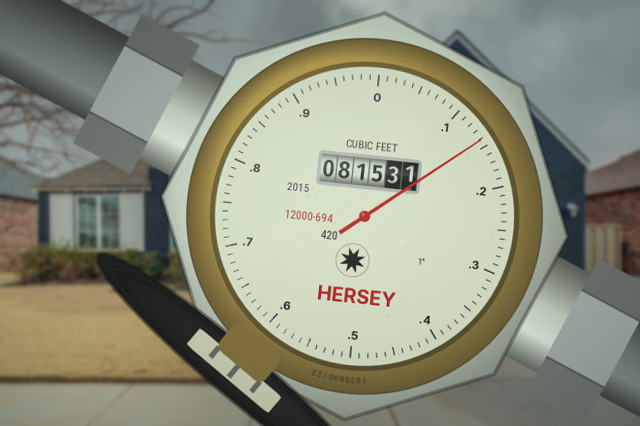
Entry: 81531.14ft³
